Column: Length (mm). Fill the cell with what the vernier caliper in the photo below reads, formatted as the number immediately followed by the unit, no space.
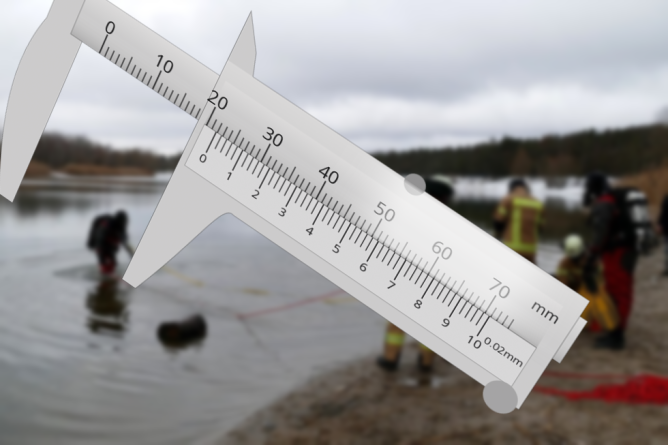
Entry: 21.8mm
